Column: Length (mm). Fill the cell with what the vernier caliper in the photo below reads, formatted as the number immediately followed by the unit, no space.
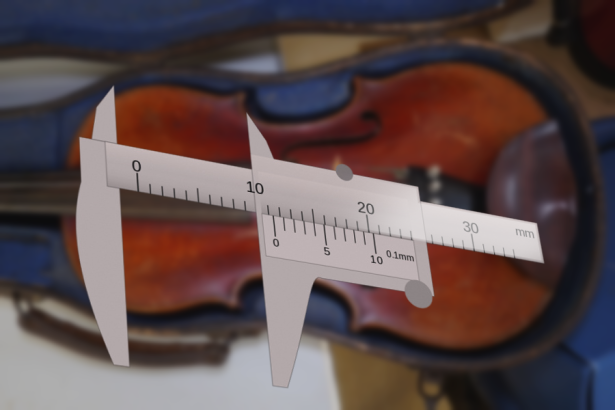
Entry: 11.4mm
